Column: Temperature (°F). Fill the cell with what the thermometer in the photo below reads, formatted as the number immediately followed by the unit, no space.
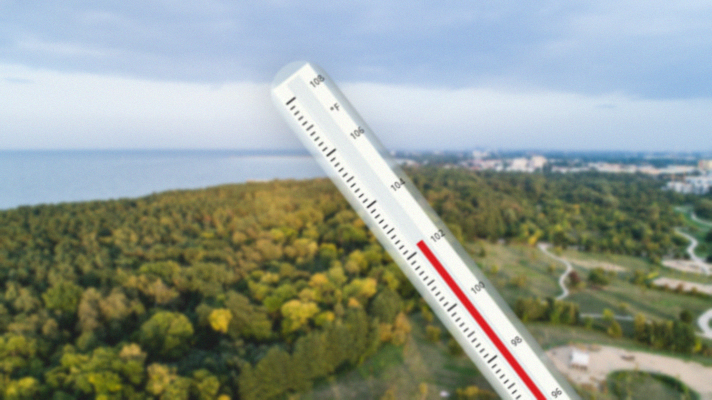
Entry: 102.2°F
